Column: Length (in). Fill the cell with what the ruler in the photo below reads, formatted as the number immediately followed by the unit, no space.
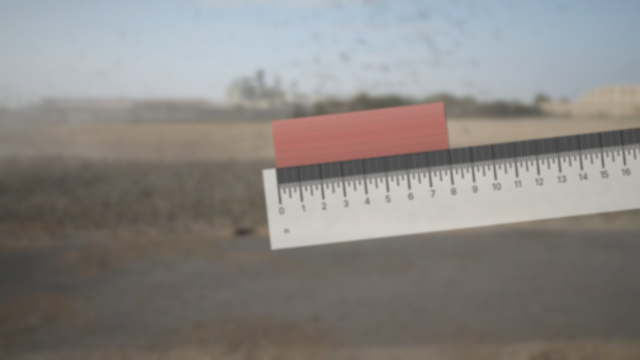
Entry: 8in
